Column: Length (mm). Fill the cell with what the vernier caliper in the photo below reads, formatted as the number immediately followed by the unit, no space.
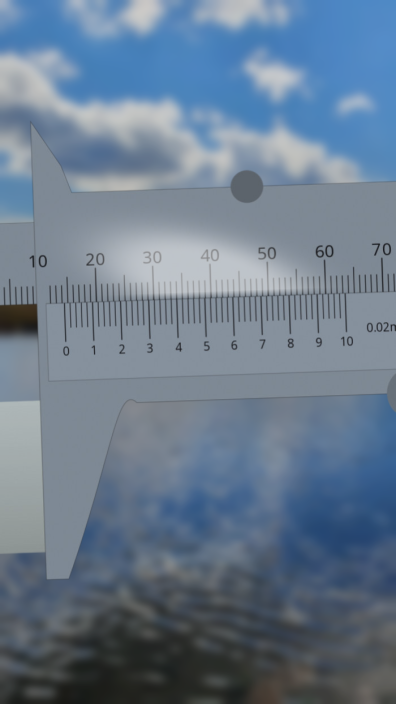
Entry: 14.4mm
